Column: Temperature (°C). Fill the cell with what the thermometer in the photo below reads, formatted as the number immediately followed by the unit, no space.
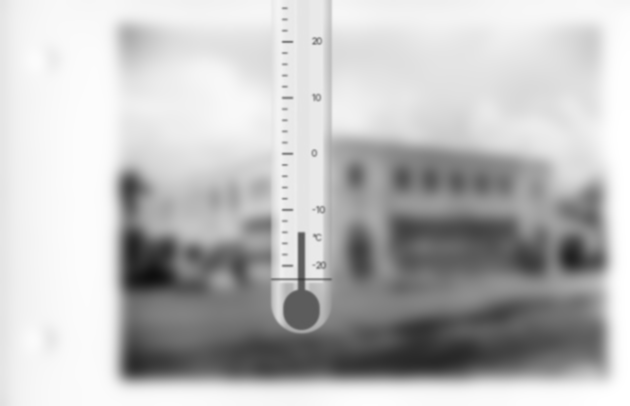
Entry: -14°C
